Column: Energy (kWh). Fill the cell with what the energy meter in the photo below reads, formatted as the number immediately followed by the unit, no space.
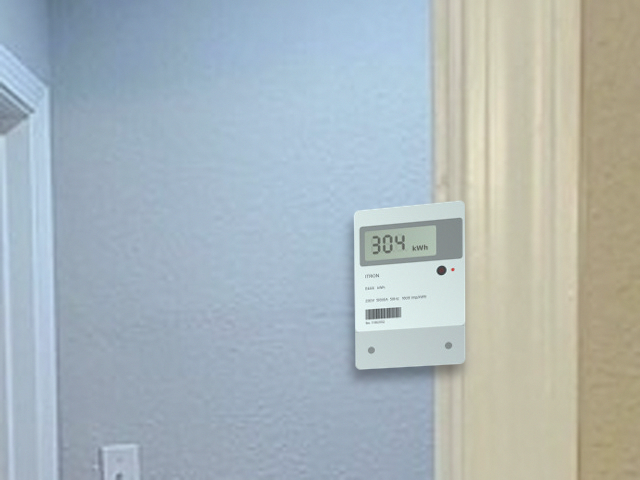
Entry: 304kWh
